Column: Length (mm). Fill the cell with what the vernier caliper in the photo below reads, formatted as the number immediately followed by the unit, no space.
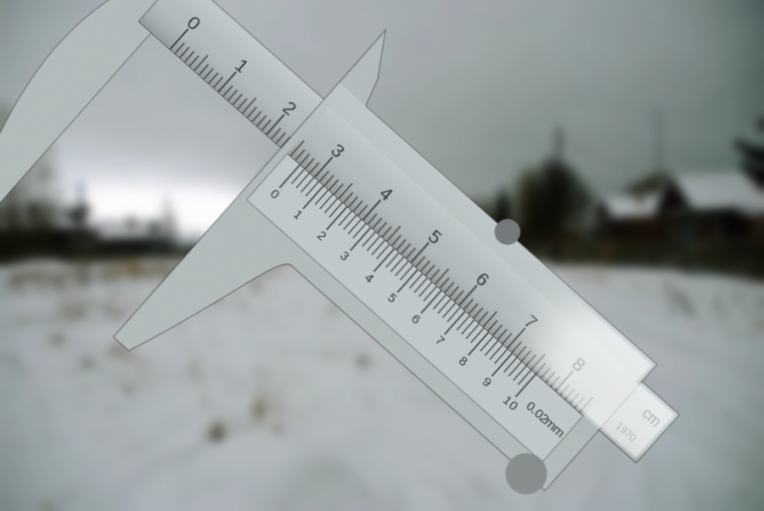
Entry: 27.0mm
